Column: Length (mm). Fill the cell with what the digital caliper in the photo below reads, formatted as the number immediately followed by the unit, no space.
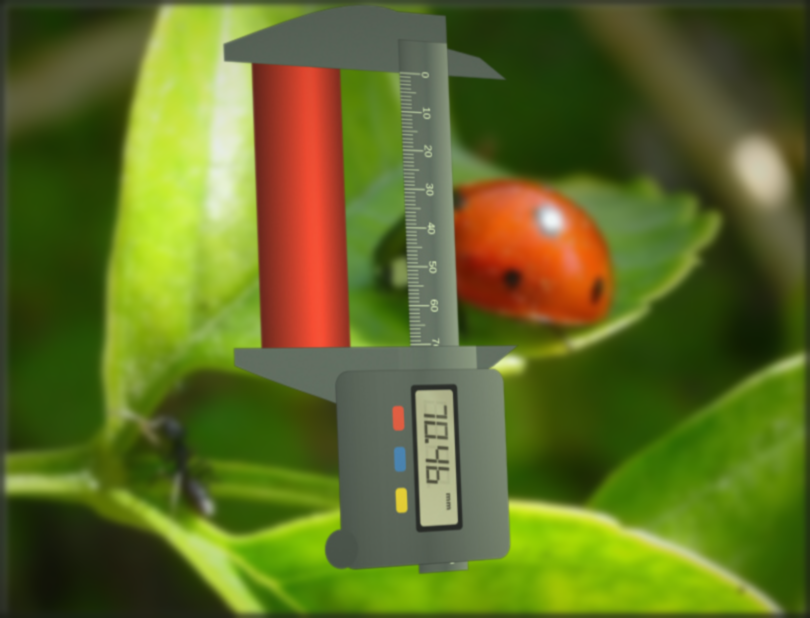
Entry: 70.46mm
